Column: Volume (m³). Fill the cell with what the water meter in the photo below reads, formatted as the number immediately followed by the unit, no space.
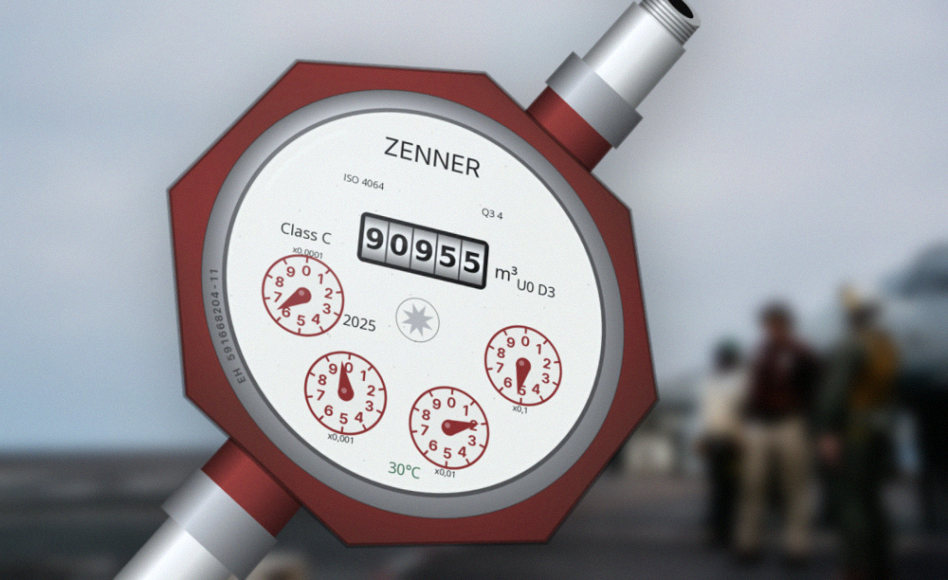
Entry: 90955.5196m³
